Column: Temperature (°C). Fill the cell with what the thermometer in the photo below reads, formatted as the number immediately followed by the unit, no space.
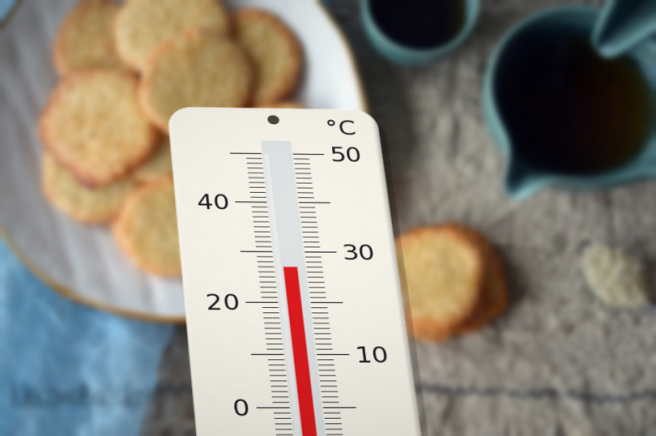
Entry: 27°C
